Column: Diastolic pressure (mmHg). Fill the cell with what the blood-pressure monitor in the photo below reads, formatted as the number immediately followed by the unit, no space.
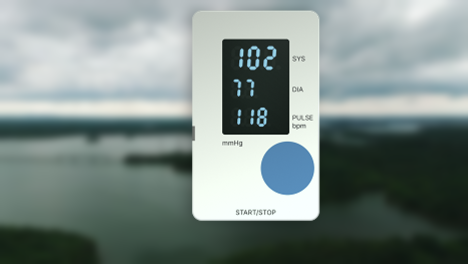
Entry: 77mmHg
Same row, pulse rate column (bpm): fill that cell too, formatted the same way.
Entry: 118bpm
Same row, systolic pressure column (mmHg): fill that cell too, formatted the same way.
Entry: 102mmHg
